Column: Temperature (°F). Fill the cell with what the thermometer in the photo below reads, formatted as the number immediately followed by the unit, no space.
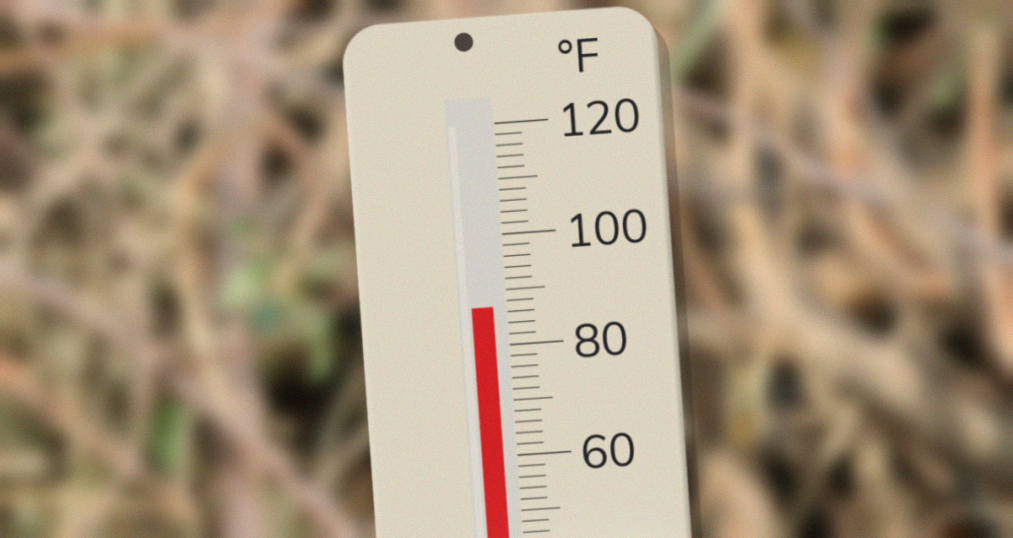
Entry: 87°F
